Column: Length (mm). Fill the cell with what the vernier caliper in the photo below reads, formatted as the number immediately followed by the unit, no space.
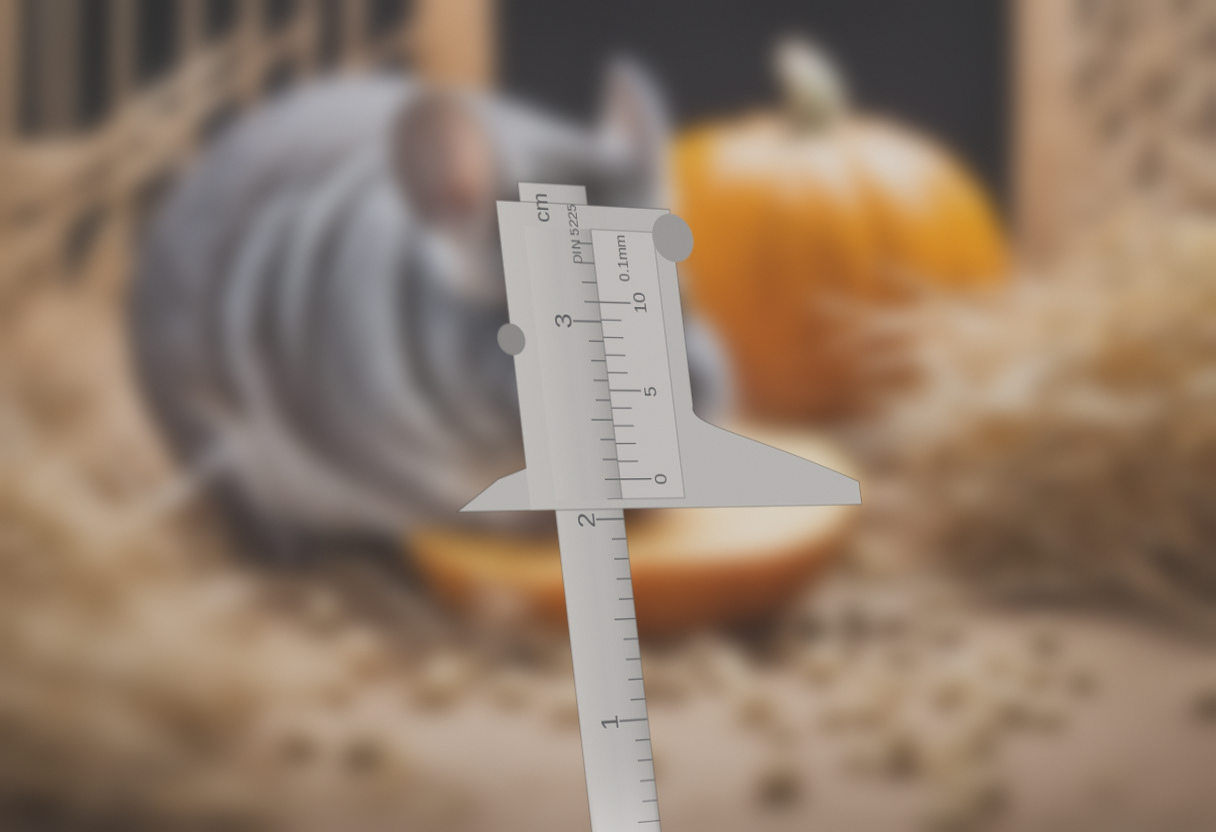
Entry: 22.0mm
